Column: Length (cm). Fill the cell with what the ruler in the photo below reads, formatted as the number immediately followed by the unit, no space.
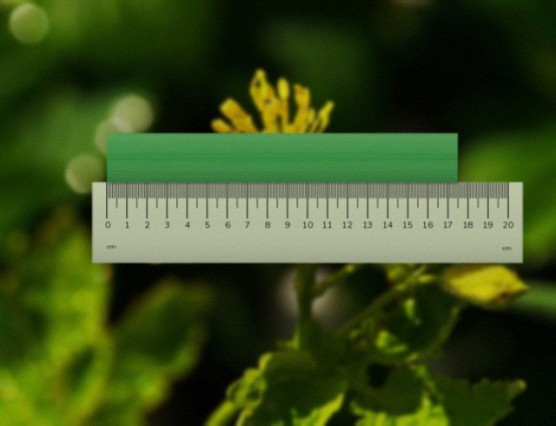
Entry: 17.5cm
